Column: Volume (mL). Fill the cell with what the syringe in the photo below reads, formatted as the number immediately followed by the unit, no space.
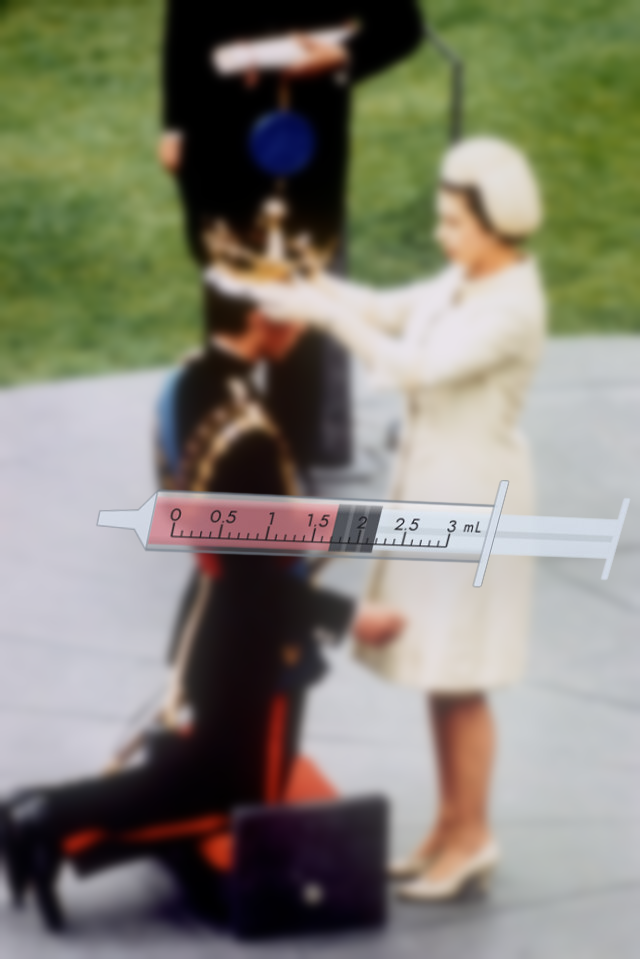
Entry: 1.7mL
